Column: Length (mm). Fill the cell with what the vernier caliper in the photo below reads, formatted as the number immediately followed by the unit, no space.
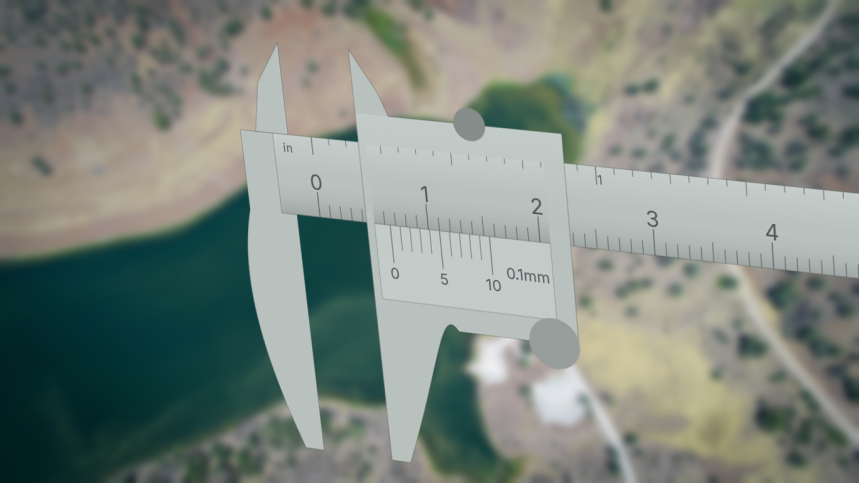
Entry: 6.5mm
